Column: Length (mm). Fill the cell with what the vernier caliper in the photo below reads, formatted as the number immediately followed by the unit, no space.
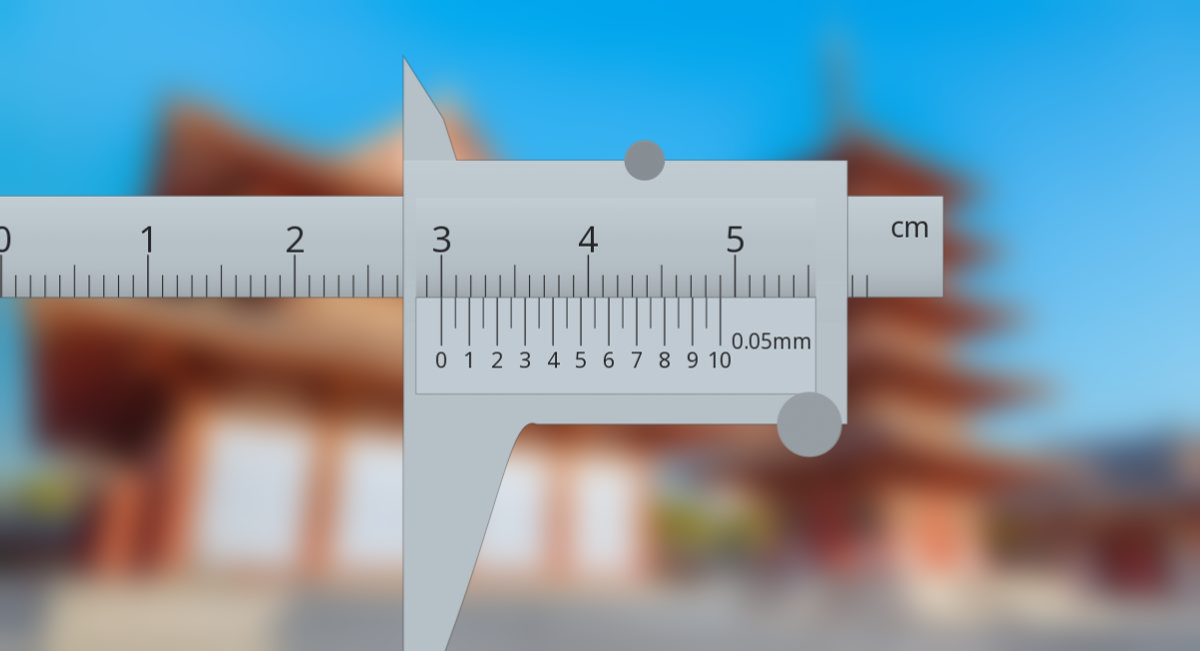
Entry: 30.0mm
